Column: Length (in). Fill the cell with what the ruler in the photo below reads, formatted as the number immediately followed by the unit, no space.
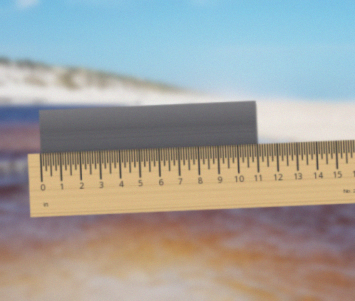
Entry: 11in
